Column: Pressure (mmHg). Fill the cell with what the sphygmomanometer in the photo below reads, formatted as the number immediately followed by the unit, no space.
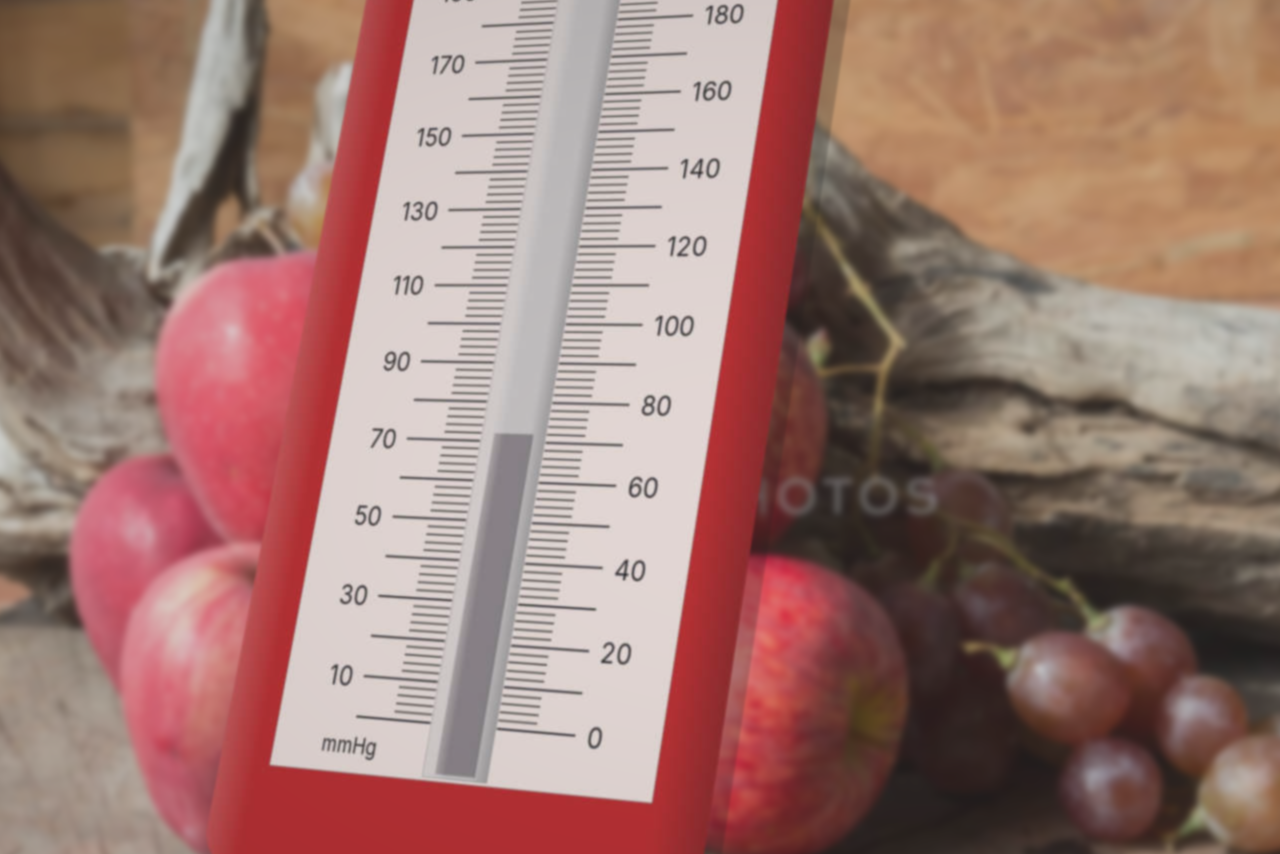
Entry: 72mmHg
